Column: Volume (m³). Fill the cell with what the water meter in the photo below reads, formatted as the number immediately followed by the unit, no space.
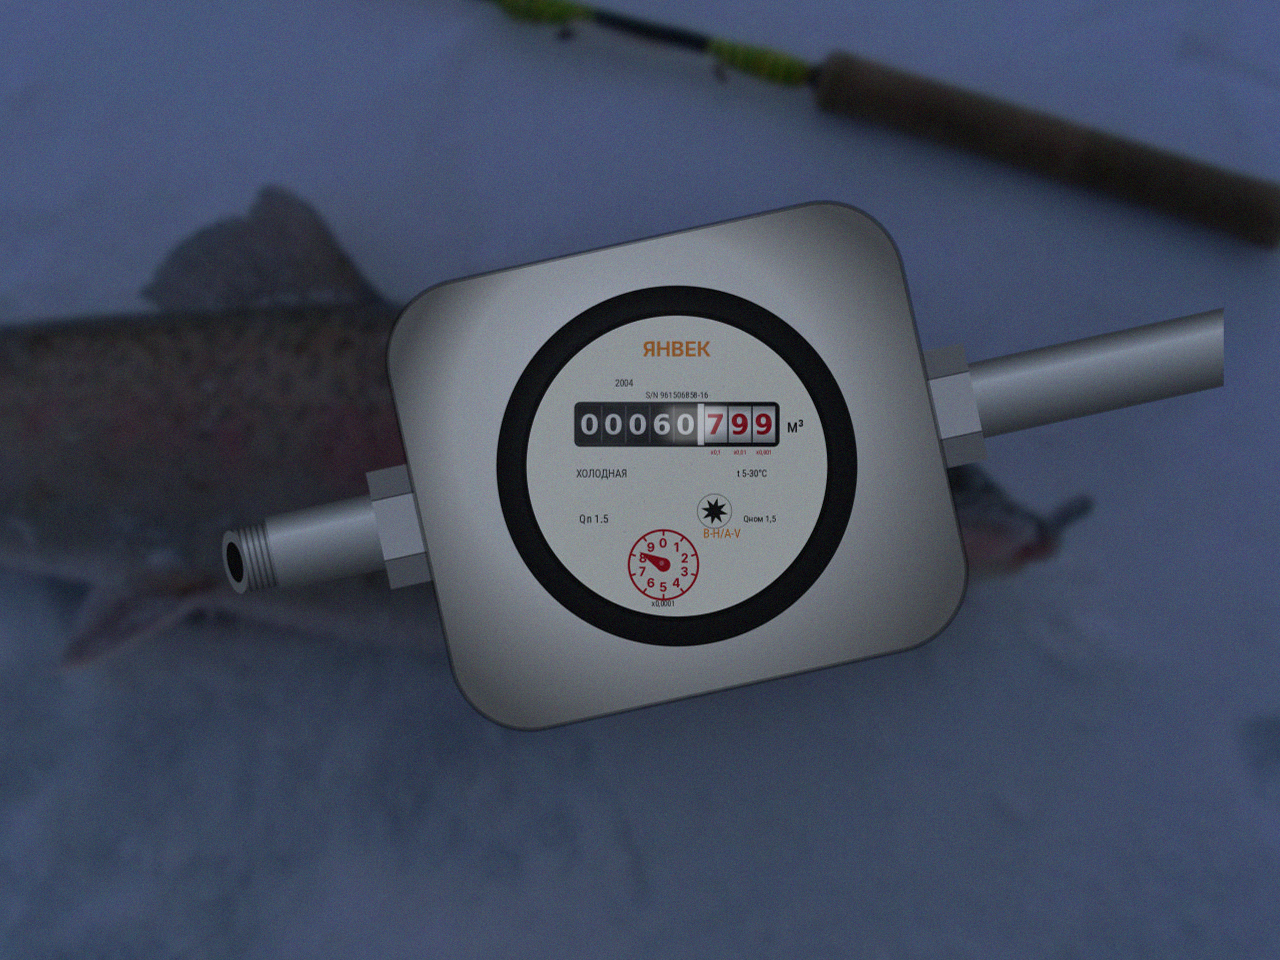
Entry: 60.7998m³
